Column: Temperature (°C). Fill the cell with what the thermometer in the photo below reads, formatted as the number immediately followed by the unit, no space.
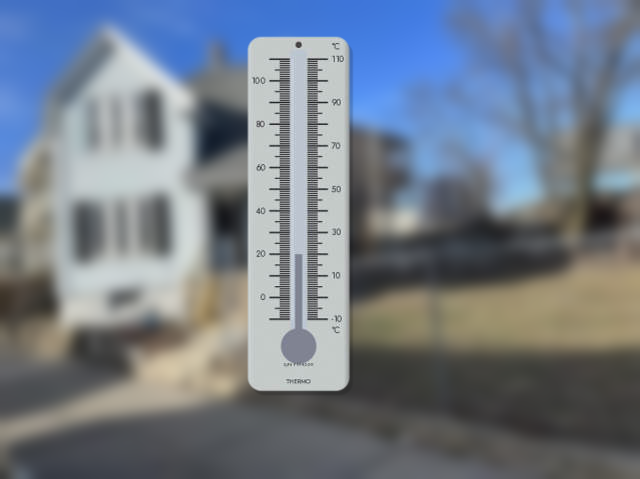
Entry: 20°C
